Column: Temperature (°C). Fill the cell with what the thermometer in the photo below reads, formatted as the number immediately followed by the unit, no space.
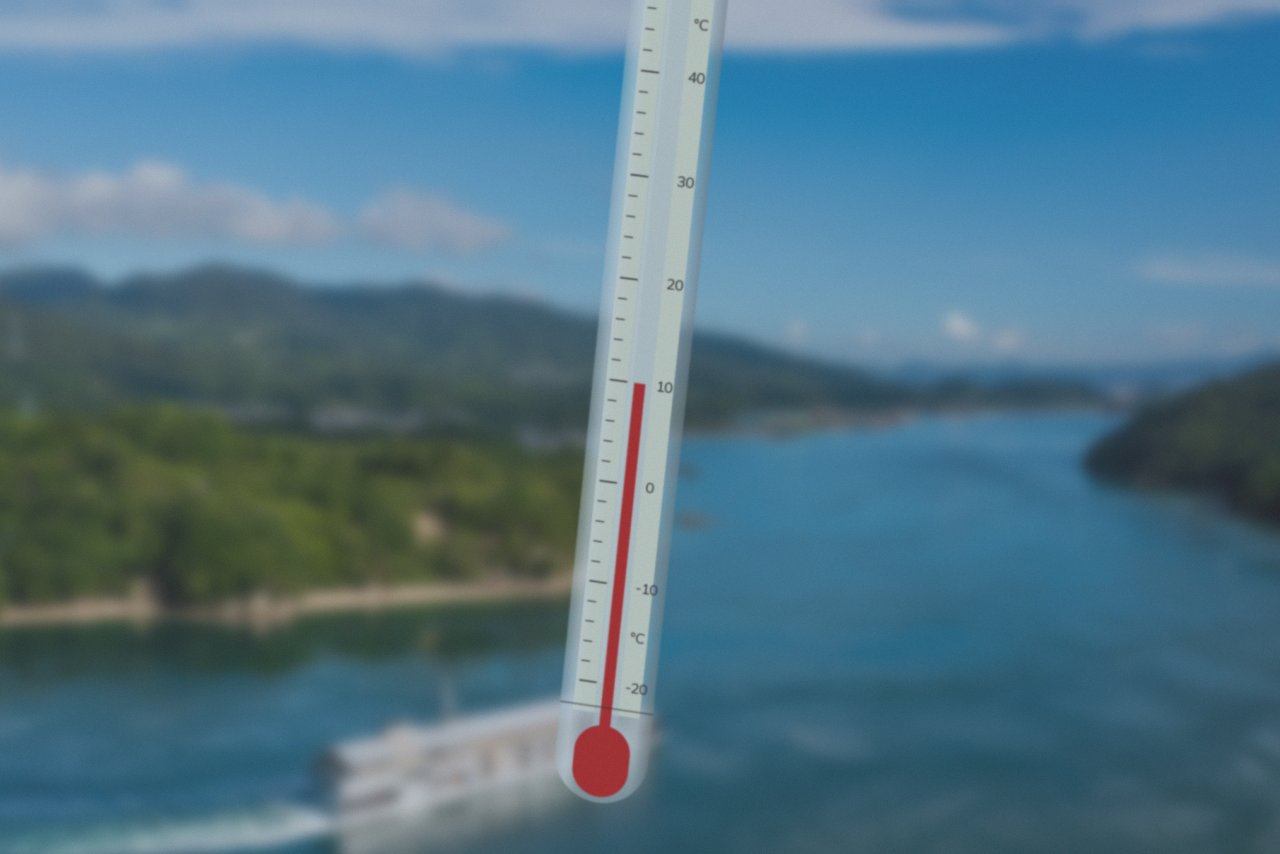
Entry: 10°C
